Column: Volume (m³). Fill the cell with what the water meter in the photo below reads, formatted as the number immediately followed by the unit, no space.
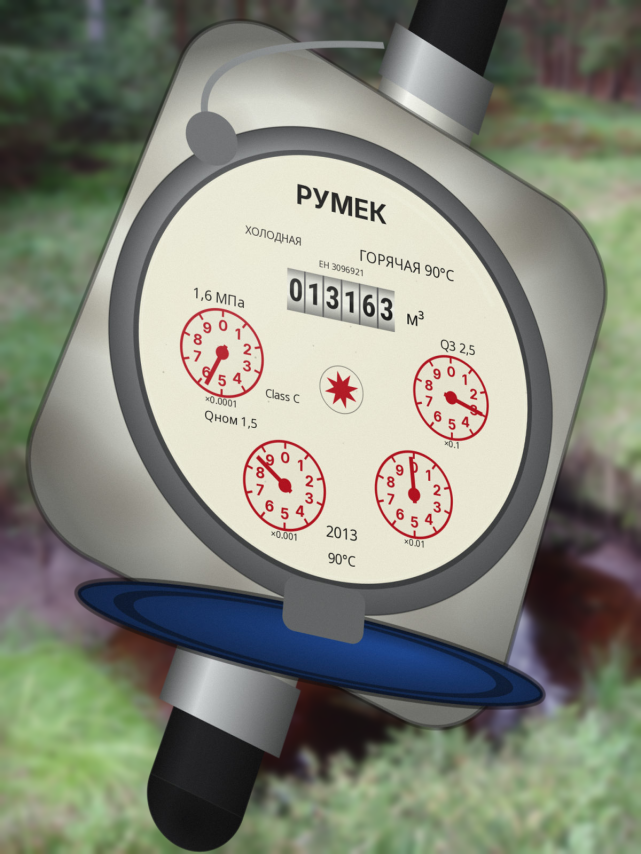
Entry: 13163.2985m³
